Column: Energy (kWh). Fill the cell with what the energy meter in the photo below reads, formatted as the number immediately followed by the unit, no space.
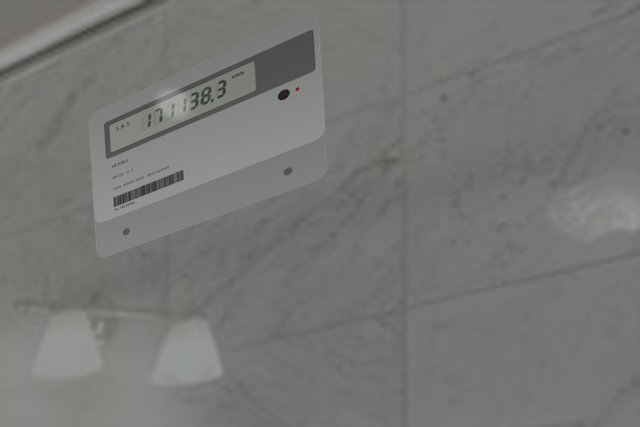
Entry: 171138.3kWh
